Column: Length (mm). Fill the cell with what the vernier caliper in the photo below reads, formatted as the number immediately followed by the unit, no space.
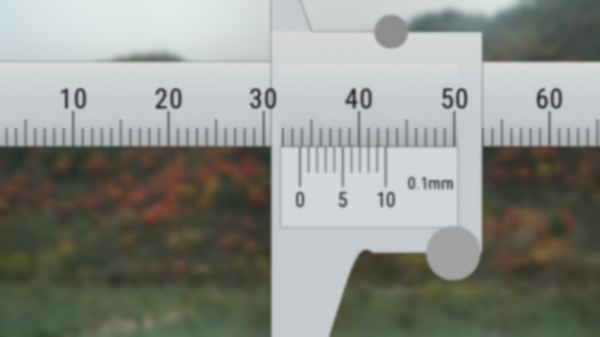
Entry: 33.8mm
